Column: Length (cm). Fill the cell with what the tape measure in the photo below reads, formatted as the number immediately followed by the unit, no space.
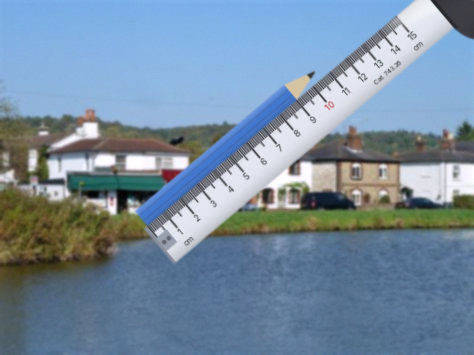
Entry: 10.5cm
